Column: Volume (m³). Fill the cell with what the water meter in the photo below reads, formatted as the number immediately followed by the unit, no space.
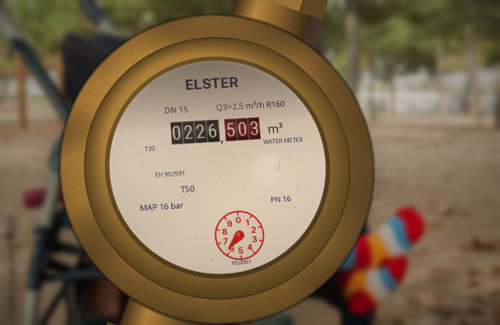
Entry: 226.5036m³
